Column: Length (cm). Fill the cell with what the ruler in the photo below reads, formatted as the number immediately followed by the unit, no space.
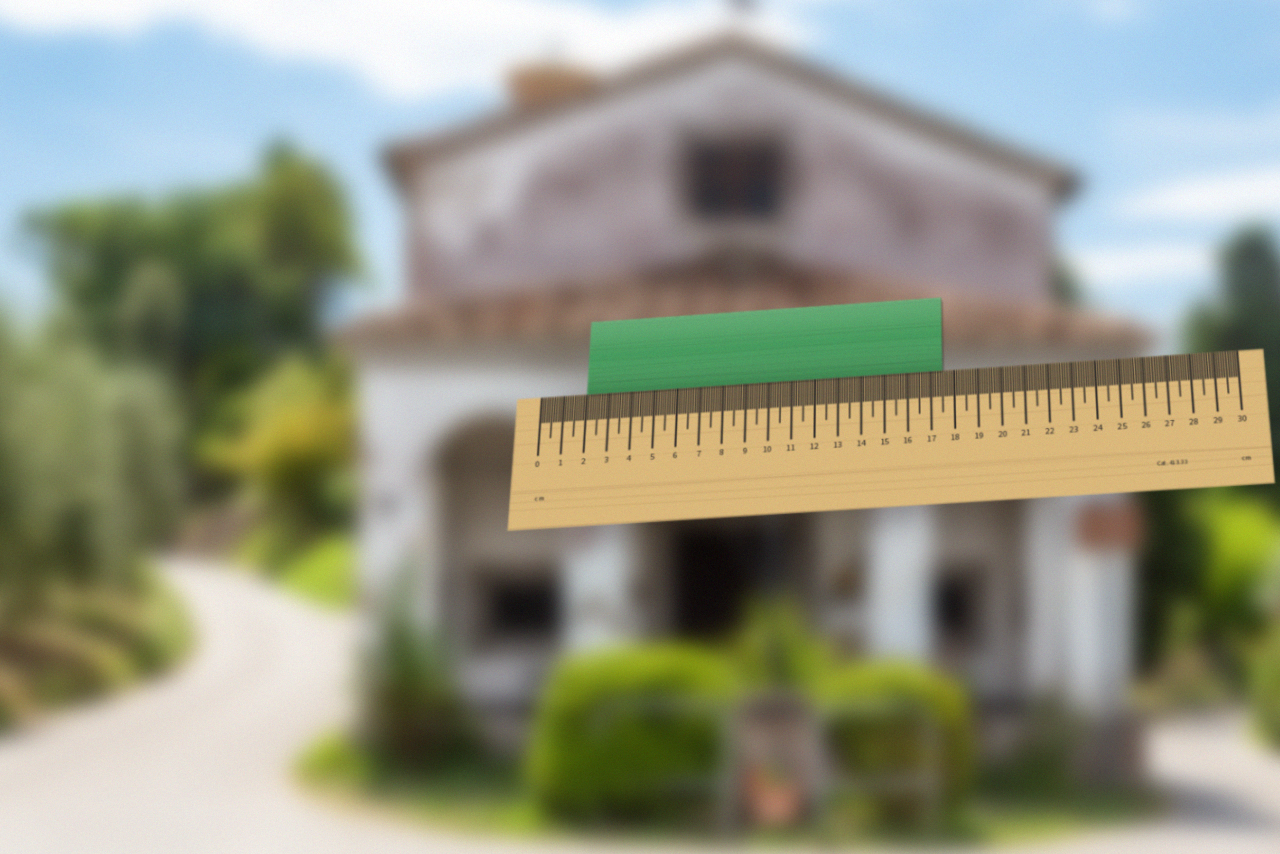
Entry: 15.5cm
